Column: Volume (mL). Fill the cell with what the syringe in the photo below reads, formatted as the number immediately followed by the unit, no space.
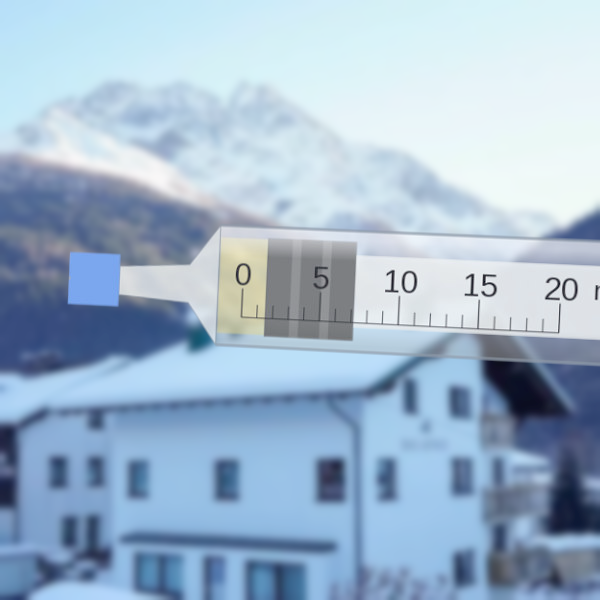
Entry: 1.5mL
